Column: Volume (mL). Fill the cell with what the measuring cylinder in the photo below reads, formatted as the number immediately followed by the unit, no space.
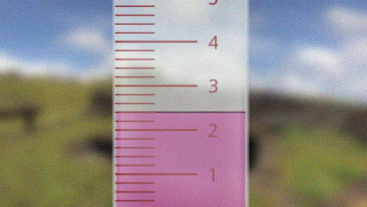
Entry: 2.4mL
